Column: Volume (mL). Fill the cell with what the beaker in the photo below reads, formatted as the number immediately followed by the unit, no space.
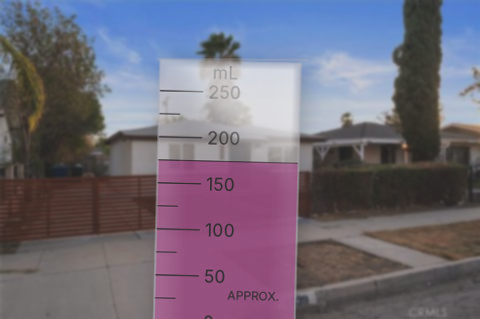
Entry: 175mL
